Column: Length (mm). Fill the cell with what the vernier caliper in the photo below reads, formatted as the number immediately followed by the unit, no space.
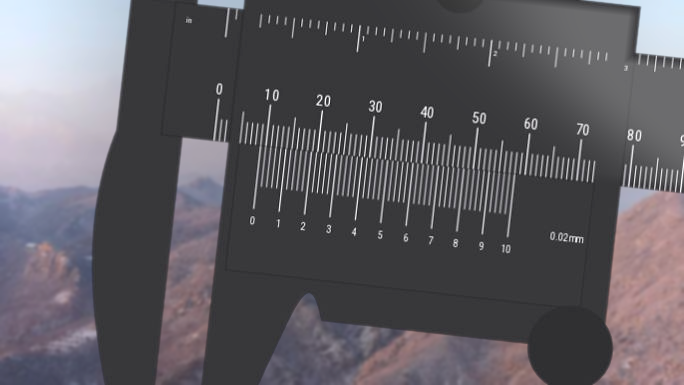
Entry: 9.0mm
